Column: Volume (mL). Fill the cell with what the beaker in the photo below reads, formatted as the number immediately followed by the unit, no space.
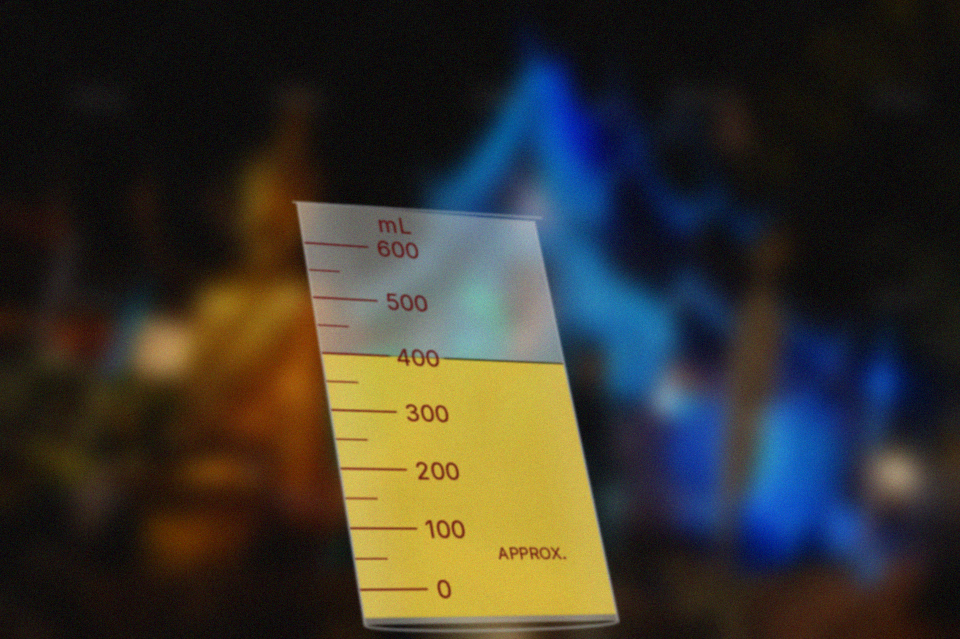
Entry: 400mL
